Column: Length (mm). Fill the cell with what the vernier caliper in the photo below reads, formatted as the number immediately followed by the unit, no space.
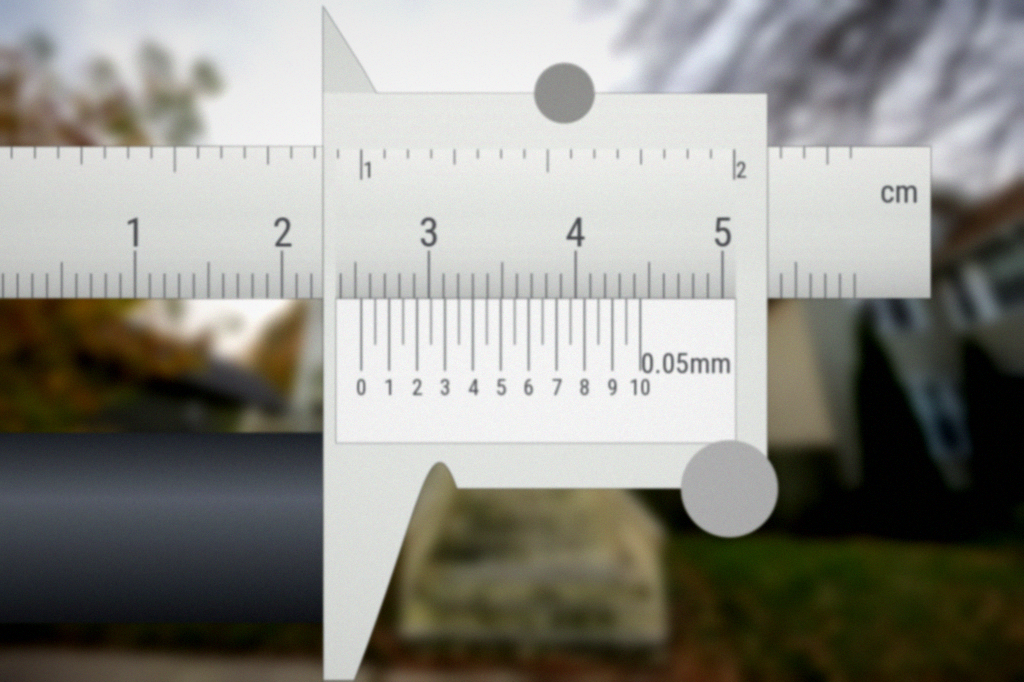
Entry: 25.4mm
